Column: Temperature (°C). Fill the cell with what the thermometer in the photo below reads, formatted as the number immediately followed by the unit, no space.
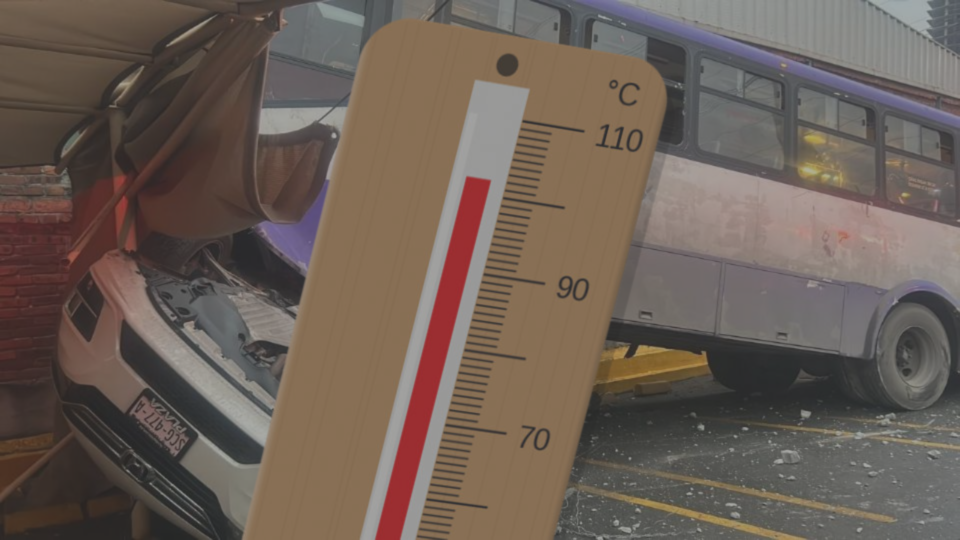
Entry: 102°C
